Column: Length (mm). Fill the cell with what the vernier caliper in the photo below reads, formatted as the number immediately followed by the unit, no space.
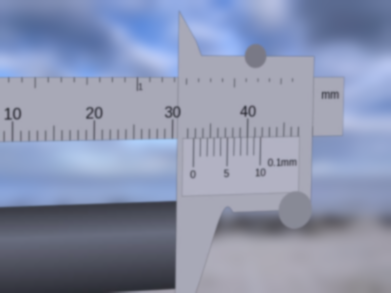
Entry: 32.8mm
